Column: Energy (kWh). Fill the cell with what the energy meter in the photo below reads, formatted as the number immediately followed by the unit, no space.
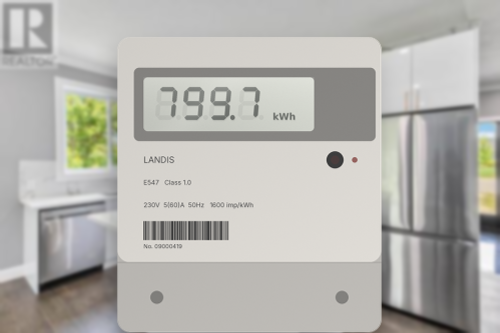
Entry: 799.7kWh
